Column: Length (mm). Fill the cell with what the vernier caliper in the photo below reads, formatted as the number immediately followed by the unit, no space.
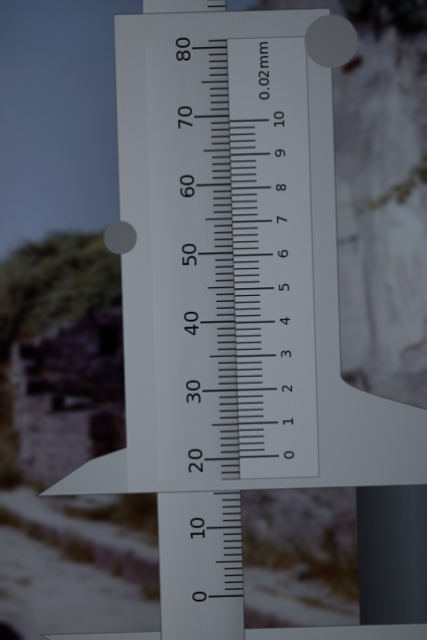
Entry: 20.2mm
